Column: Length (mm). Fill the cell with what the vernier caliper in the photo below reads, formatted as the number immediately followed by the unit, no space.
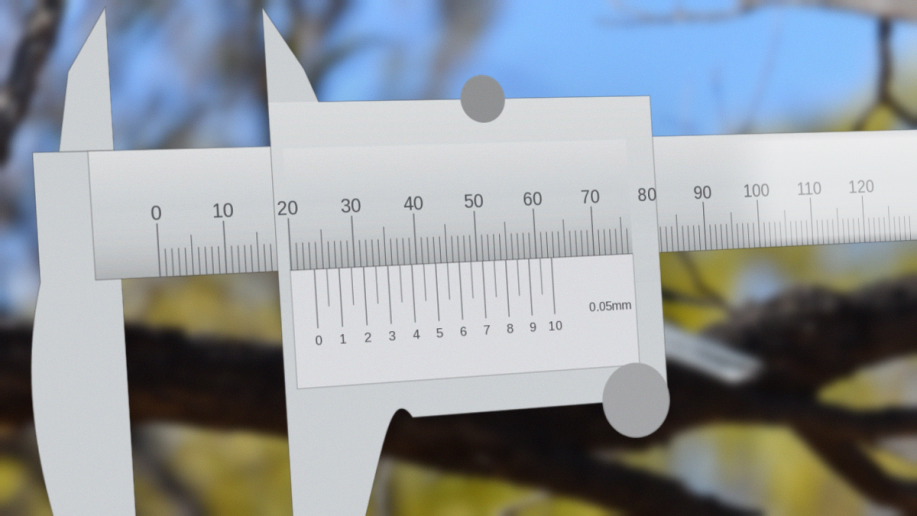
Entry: 23.6mm
